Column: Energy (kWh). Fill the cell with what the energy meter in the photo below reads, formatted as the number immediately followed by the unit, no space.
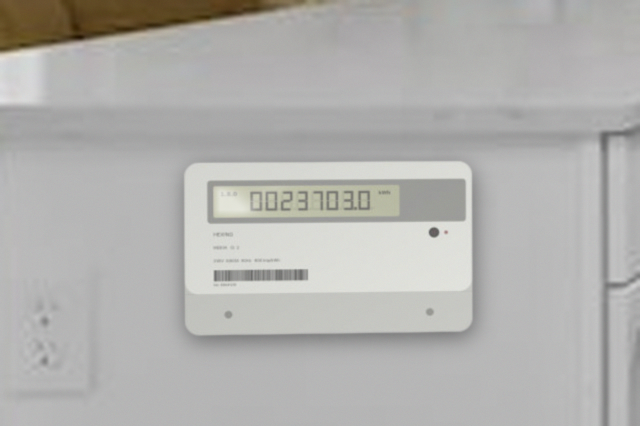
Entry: 23703.0kWh
